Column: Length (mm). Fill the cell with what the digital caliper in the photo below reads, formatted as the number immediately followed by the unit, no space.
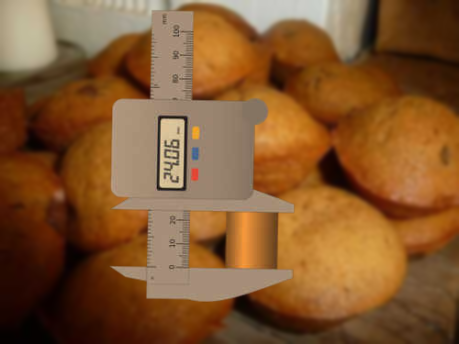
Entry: 24.06mm
